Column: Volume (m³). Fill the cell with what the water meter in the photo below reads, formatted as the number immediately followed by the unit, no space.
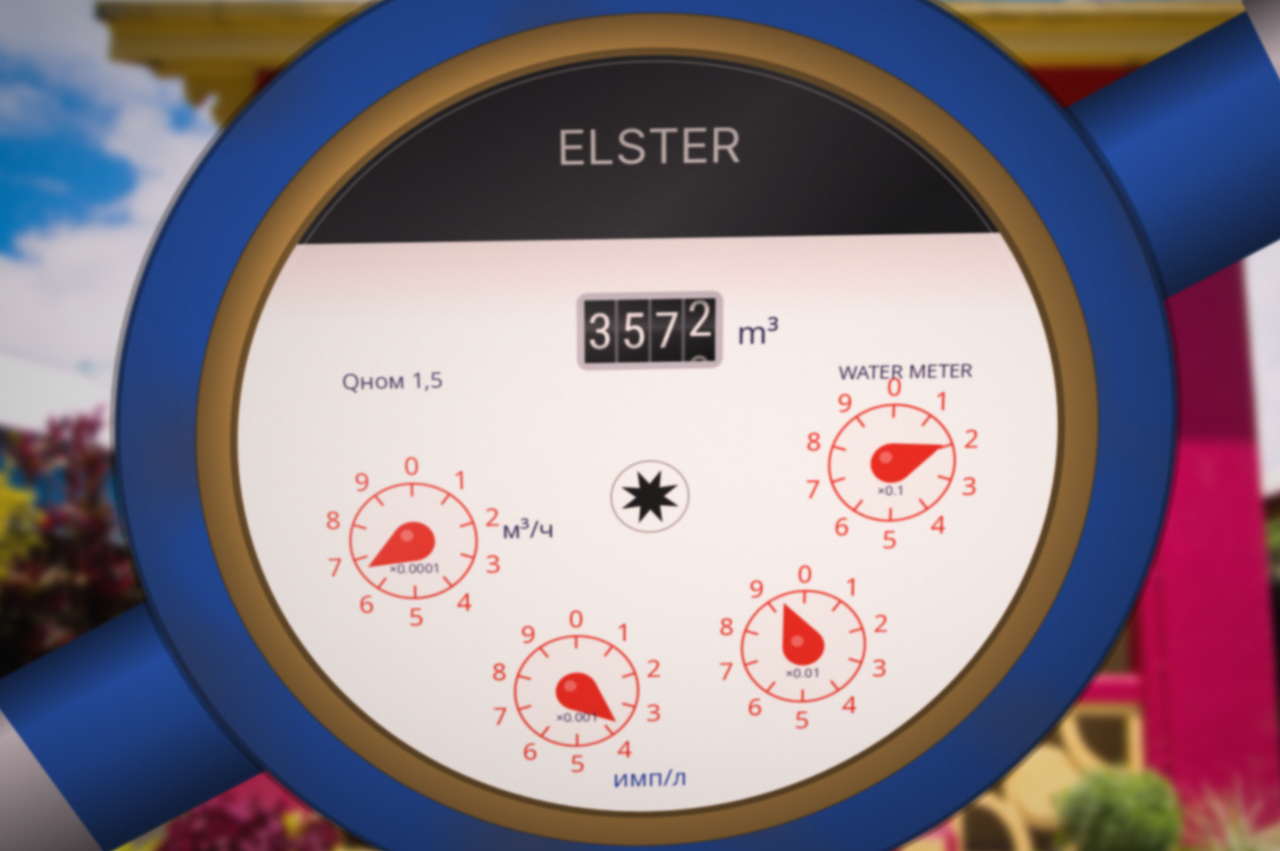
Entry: 3572.1936m³
